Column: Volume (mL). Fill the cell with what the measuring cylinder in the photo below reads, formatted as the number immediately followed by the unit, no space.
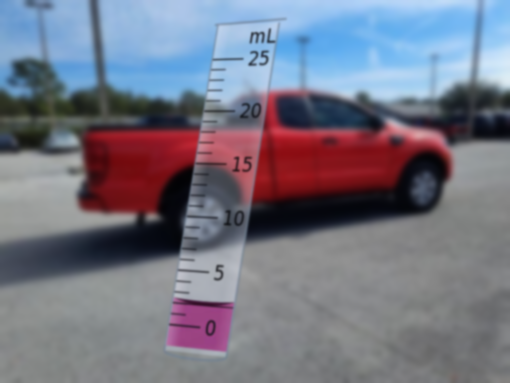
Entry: 2mL
